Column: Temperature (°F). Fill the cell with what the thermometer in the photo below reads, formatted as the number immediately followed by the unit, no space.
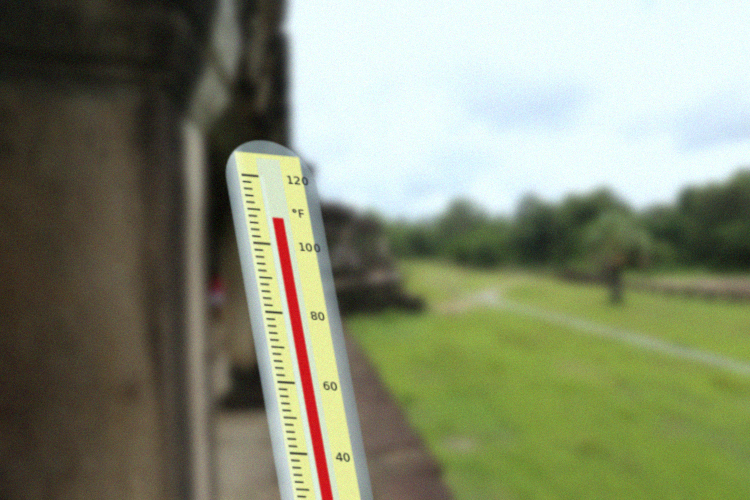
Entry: 108°F
